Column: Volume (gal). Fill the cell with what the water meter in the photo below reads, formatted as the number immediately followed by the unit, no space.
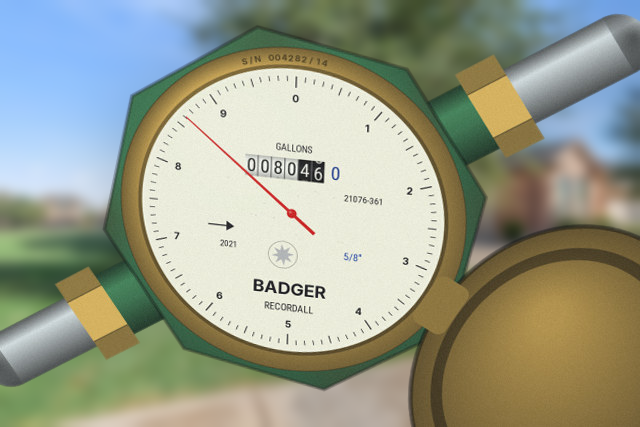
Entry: 80458.6gal
